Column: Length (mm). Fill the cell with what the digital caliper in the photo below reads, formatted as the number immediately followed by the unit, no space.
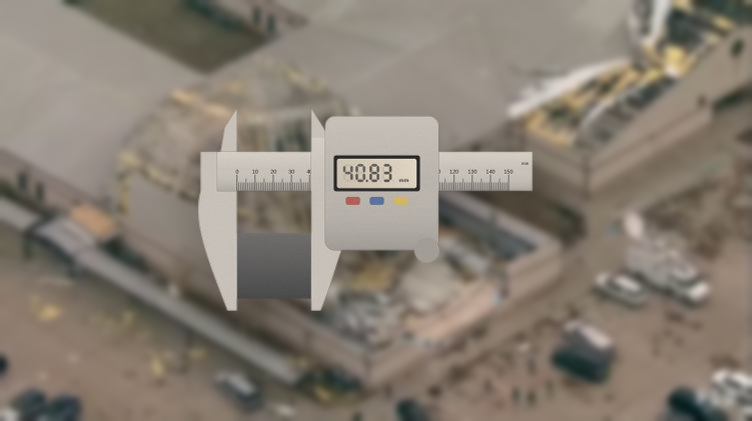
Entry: 40.83mm
